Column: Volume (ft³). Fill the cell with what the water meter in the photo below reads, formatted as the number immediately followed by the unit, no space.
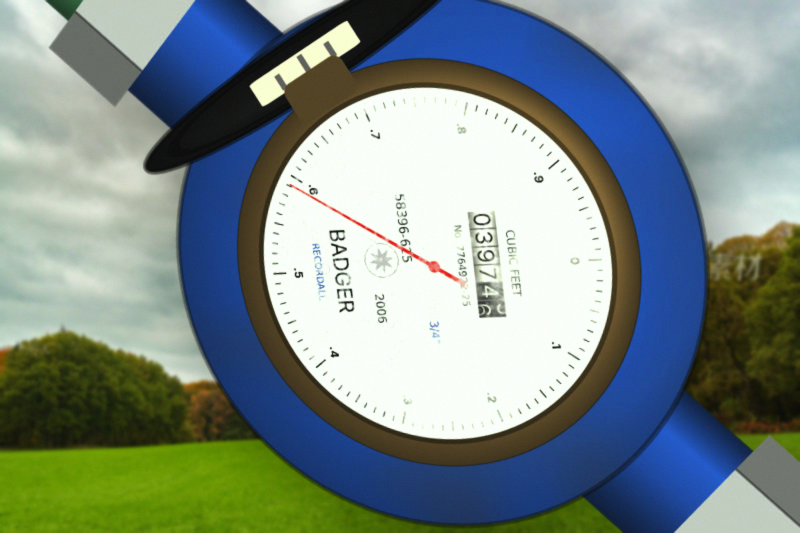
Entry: 39745.59ft³
